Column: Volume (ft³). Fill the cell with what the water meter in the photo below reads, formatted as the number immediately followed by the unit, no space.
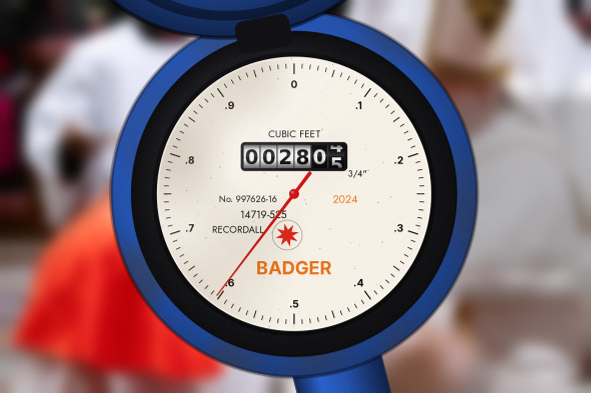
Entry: 2804.60ft³
